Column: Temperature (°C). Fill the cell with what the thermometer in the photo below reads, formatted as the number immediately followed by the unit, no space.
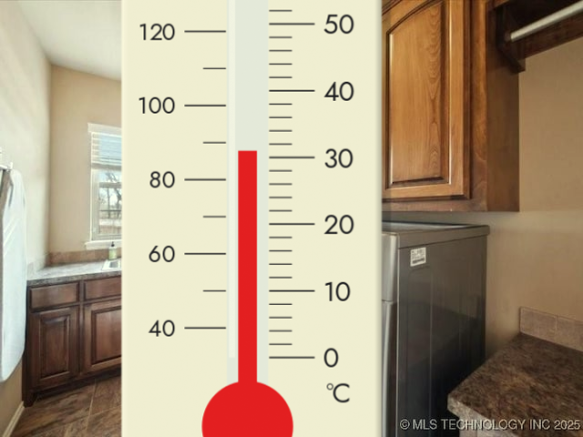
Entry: 31°C
